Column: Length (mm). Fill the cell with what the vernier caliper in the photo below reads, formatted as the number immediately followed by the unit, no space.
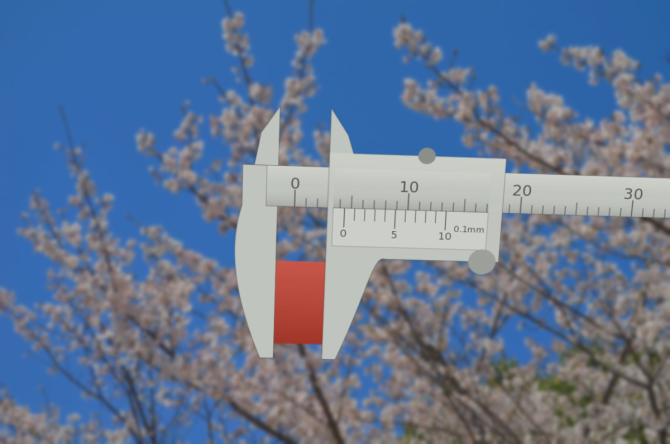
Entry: 4.4mm
